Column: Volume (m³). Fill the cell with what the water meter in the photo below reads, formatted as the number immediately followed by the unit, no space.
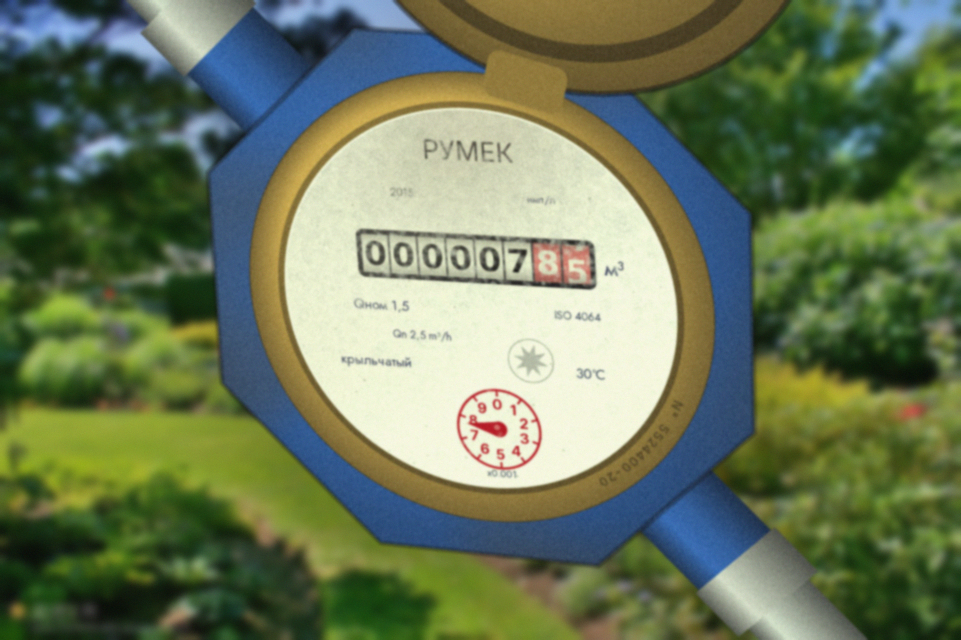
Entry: 7.847m³
